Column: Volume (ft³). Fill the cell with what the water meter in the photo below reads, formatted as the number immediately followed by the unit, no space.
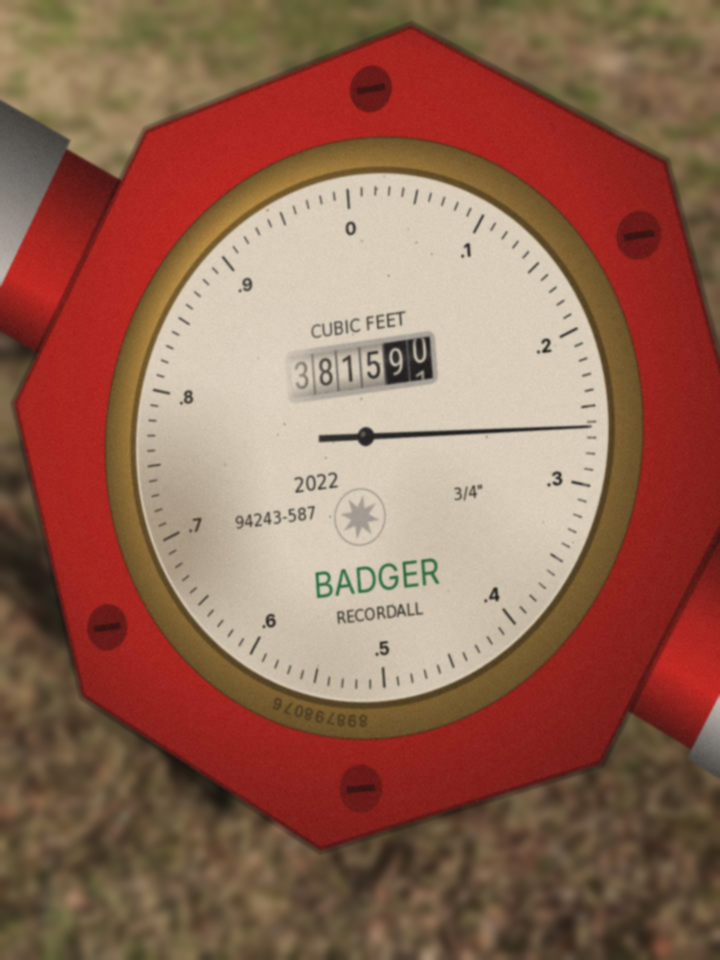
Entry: 381590.26ft³
